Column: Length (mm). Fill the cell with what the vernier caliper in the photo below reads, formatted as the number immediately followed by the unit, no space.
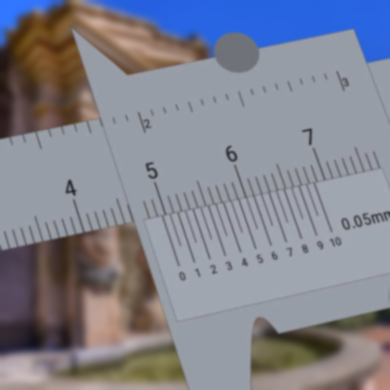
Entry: 49.6mm
